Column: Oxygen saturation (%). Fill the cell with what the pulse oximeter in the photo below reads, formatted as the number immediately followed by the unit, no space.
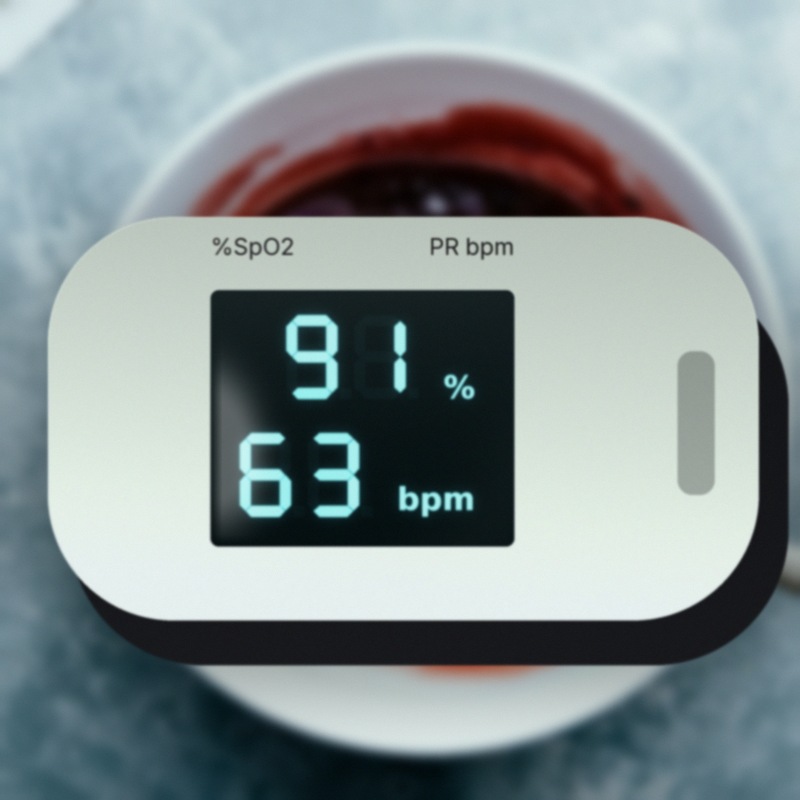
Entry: 91%
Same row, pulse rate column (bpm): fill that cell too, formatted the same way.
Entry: 63bpm
